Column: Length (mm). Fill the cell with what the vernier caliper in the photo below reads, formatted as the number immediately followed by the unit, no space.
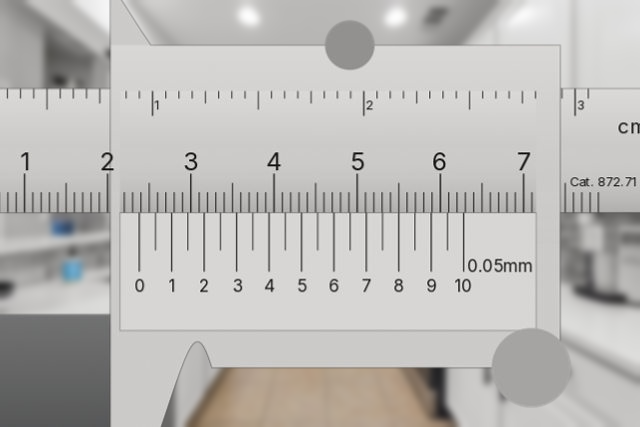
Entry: 23.8mm
